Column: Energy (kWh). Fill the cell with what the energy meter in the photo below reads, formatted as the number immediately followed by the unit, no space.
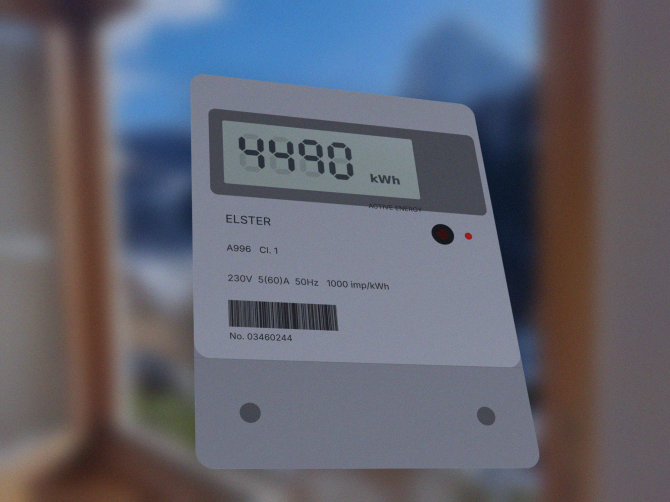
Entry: 4490kWh
